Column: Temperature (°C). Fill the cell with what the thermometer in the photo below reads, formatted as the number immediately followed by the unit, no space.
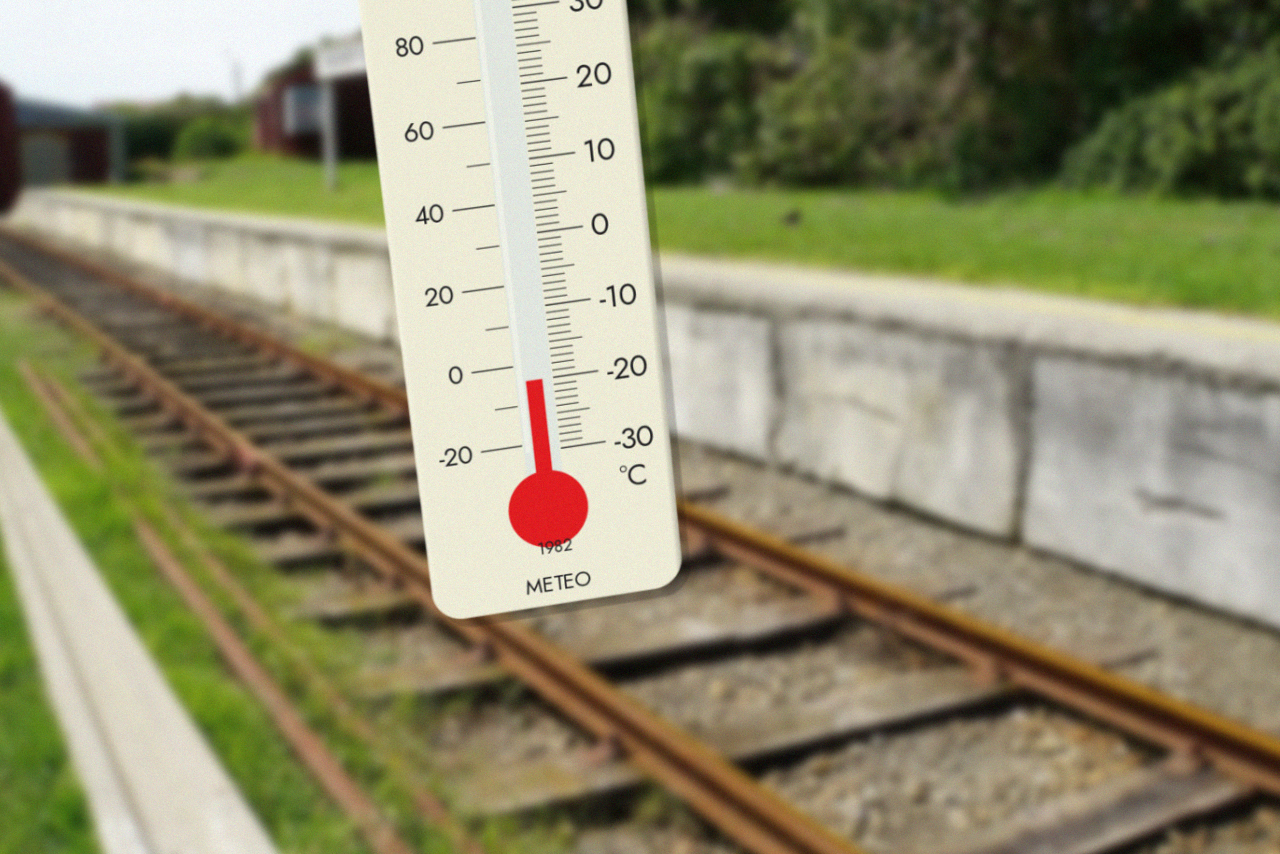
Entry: -20°C
